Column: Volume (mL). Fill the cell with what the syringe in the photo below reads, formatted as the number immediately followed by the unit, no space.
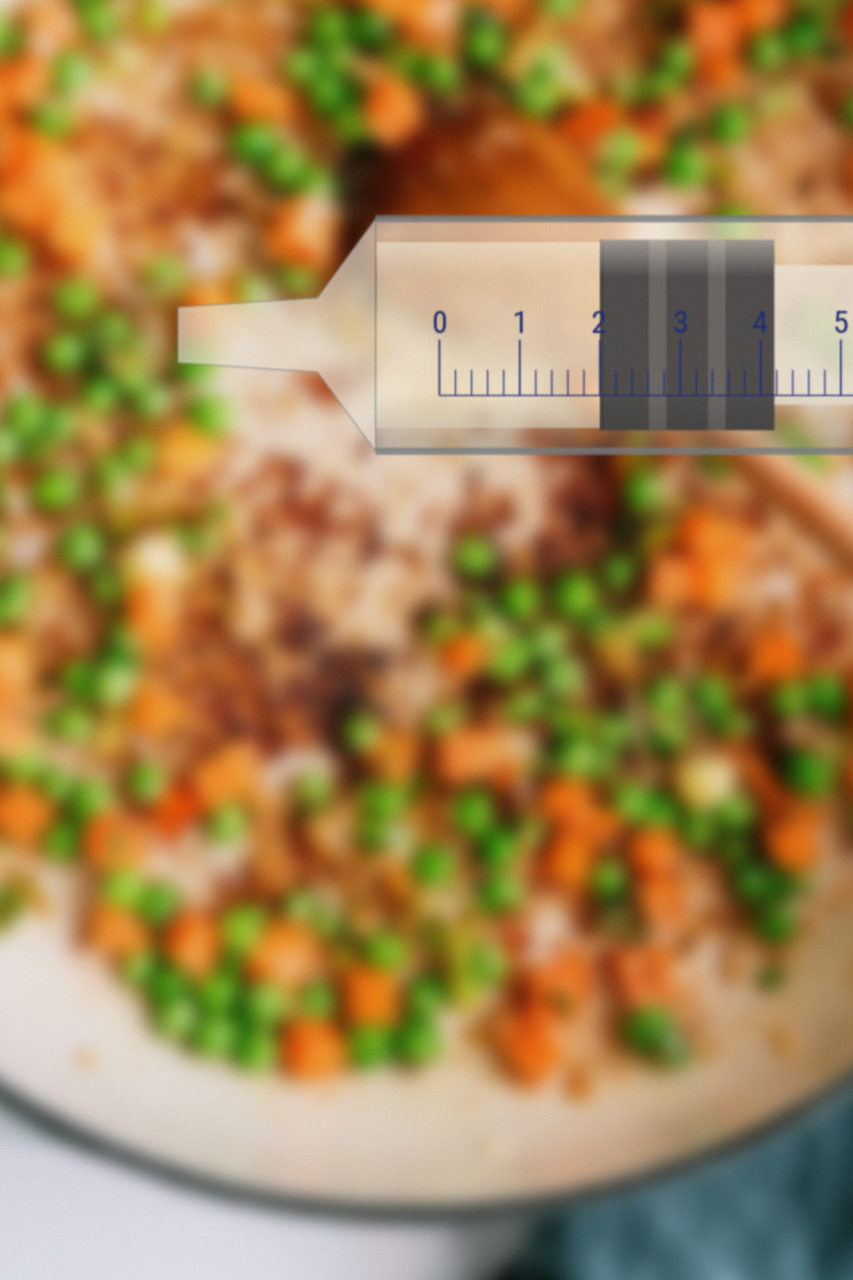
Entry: 2mL
